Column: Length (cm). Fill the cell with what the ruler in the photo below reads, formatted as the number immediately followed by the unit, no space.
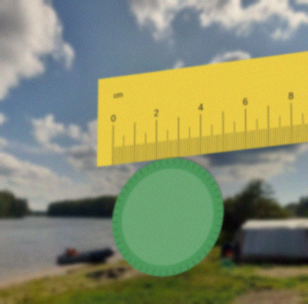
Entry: 5cm
